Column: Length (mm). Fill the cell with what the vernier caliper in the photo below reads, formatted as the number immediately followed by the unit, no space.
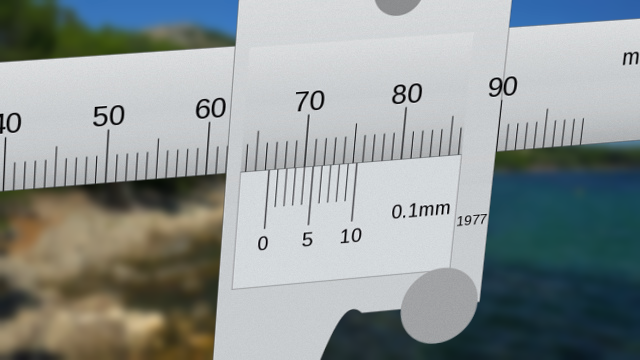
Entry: 66.4mm
